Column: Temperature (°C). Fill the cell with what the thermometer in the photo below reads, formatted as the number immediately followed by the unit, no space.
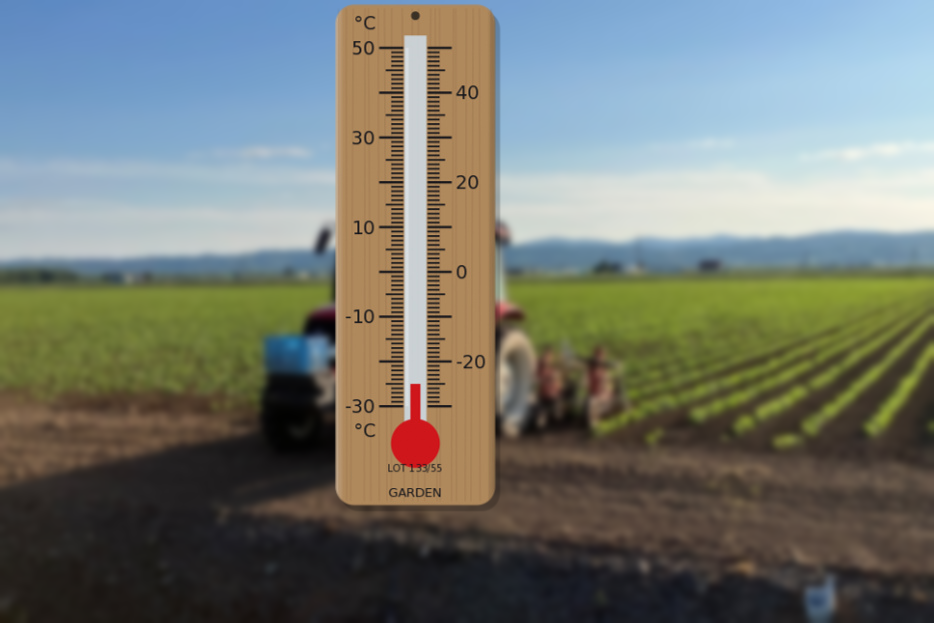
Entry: -25°C
